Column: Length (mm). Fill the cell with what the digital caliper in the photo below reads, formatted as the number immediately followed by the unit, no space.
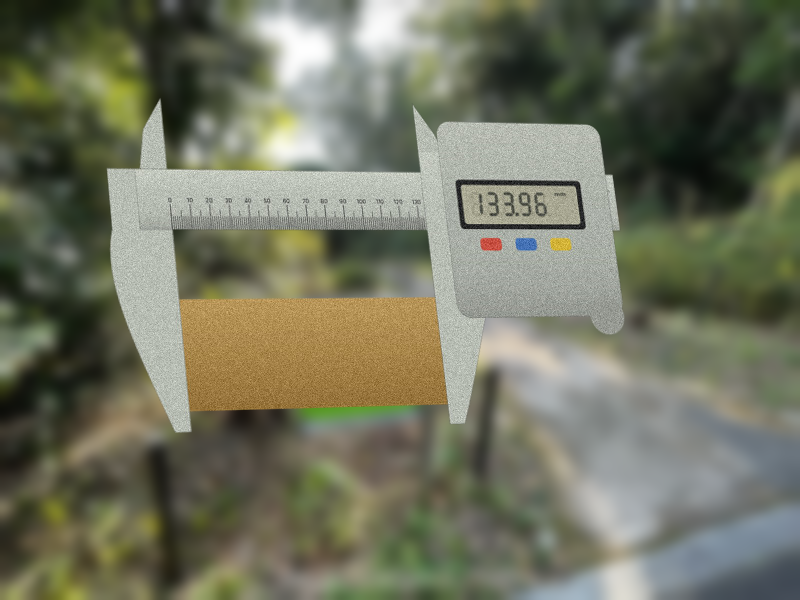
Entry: 133.96mm
